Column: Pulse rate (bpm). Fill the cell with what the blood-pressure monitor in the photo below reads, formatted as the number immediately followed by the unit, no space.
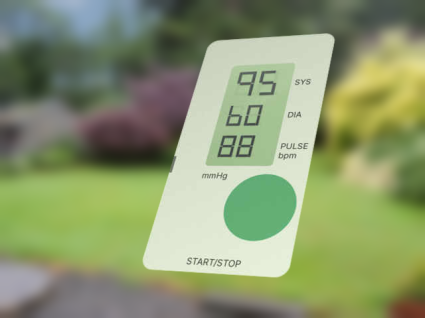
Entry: 88bpm
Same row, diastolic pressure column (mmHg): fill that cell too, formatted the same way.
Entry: 60mmHg
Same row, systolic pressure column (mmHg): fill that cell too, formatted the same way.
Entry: 95mmHg
